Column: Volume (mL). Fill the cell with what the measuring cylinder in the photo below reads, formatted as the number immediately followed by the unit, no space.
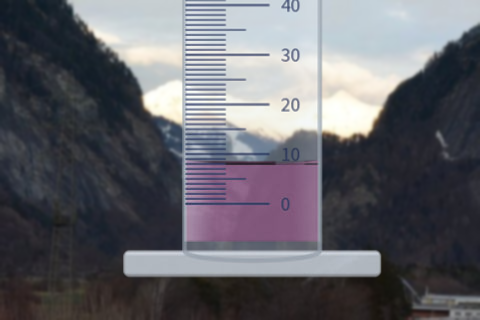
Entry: 8mL
